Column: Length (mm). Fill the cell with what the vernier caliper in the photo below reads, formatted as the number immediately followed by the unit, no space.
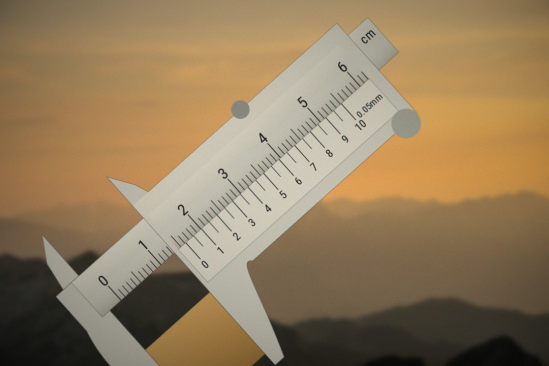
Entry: 16.2mm
